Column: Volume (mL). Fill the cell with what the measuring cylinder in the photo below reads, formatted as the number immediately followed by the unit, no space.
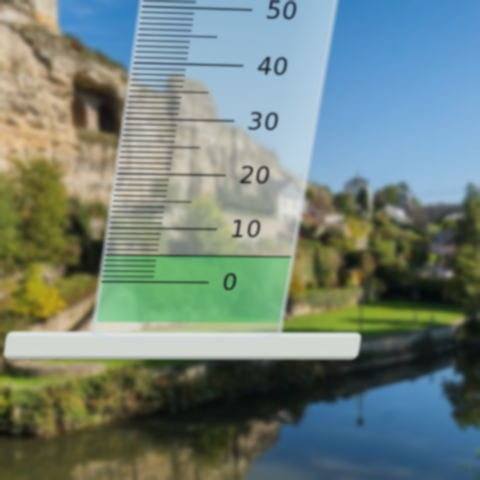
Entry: 5mL
